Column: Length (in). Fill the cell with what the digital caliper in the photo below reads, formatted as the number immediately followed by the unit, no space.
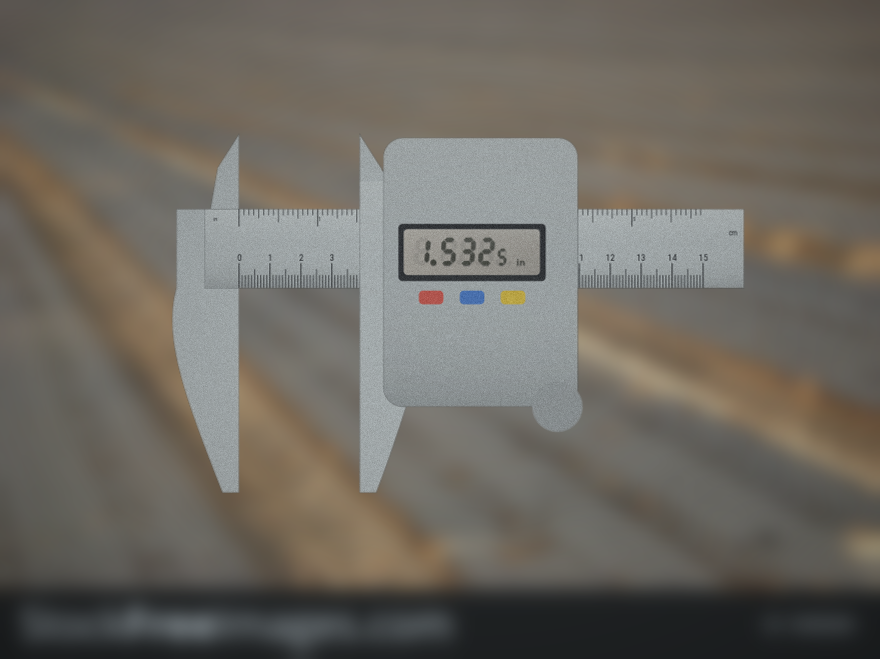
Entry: 1.5325in
